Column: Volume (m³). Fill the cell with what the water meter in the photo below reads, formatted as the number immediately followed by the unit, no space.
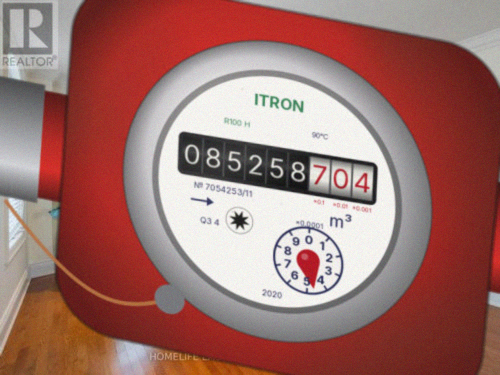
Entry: 85258.7044m³
